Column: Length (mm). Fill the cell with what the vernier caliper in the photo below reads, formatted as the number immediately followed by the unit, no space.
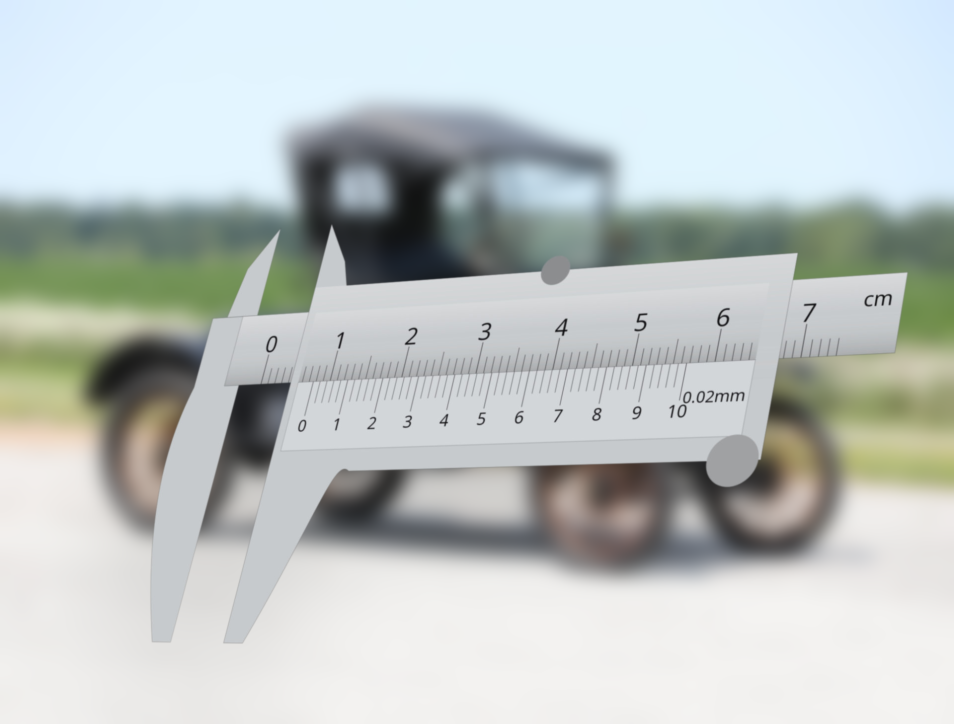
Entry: 7.6mm
